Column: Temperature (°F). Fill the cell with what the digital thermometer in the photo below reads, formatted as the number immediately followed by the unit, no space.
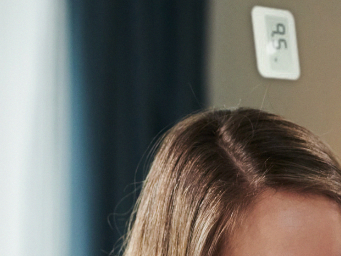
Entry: 9.5°F
